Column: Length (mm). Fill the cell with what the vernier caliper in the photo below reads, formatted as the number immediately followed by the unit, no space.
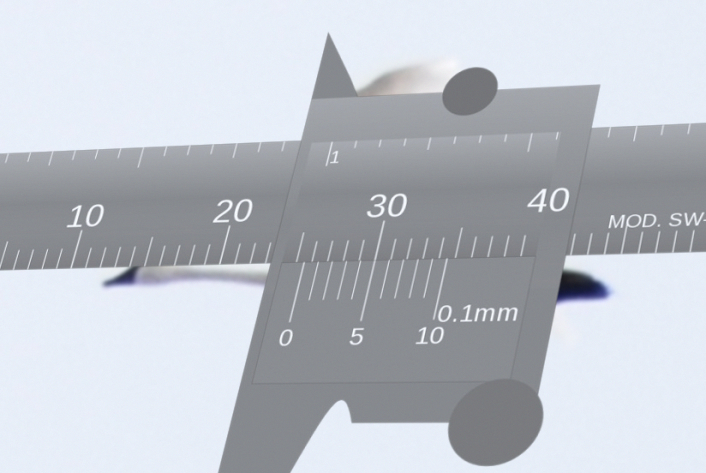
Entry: 25.5mm
